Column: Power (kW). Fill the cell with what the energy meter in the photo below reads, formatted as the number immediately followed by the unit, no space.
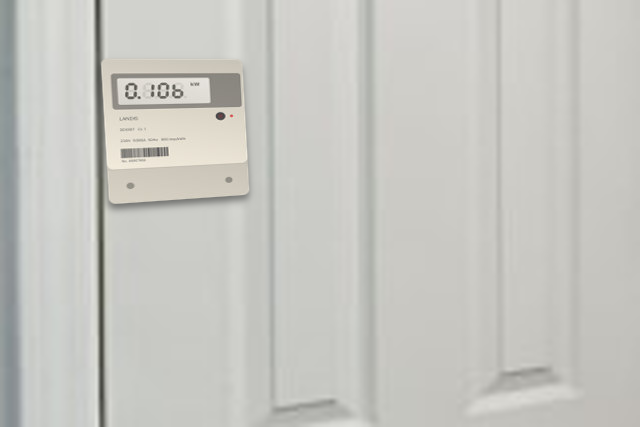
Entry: 0.106kW
